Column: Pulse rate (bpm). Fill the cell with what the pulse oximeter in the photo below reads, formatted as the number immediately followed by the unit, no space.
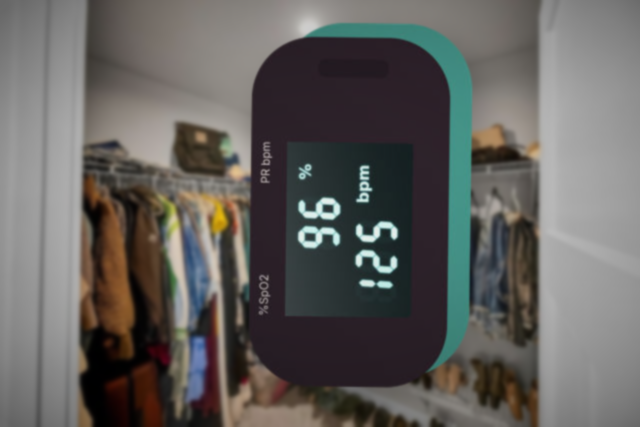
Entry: 125bpm
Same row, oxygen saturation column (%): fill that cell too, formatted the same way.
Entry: 96%
